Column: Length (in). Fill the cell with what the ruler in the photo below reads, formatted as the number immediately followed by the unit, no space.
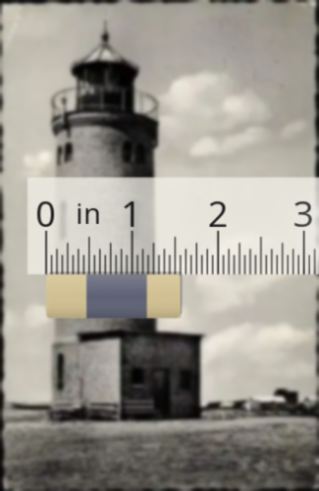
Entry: 1.5625in
